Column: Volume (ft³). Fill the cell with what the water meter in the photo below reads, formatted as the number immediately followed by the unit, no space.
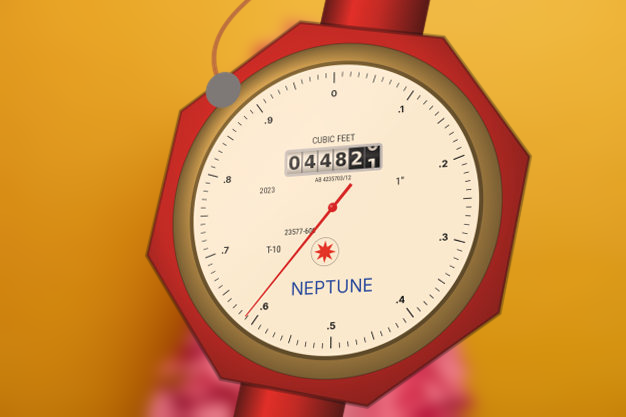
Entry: 44820.61ft³
